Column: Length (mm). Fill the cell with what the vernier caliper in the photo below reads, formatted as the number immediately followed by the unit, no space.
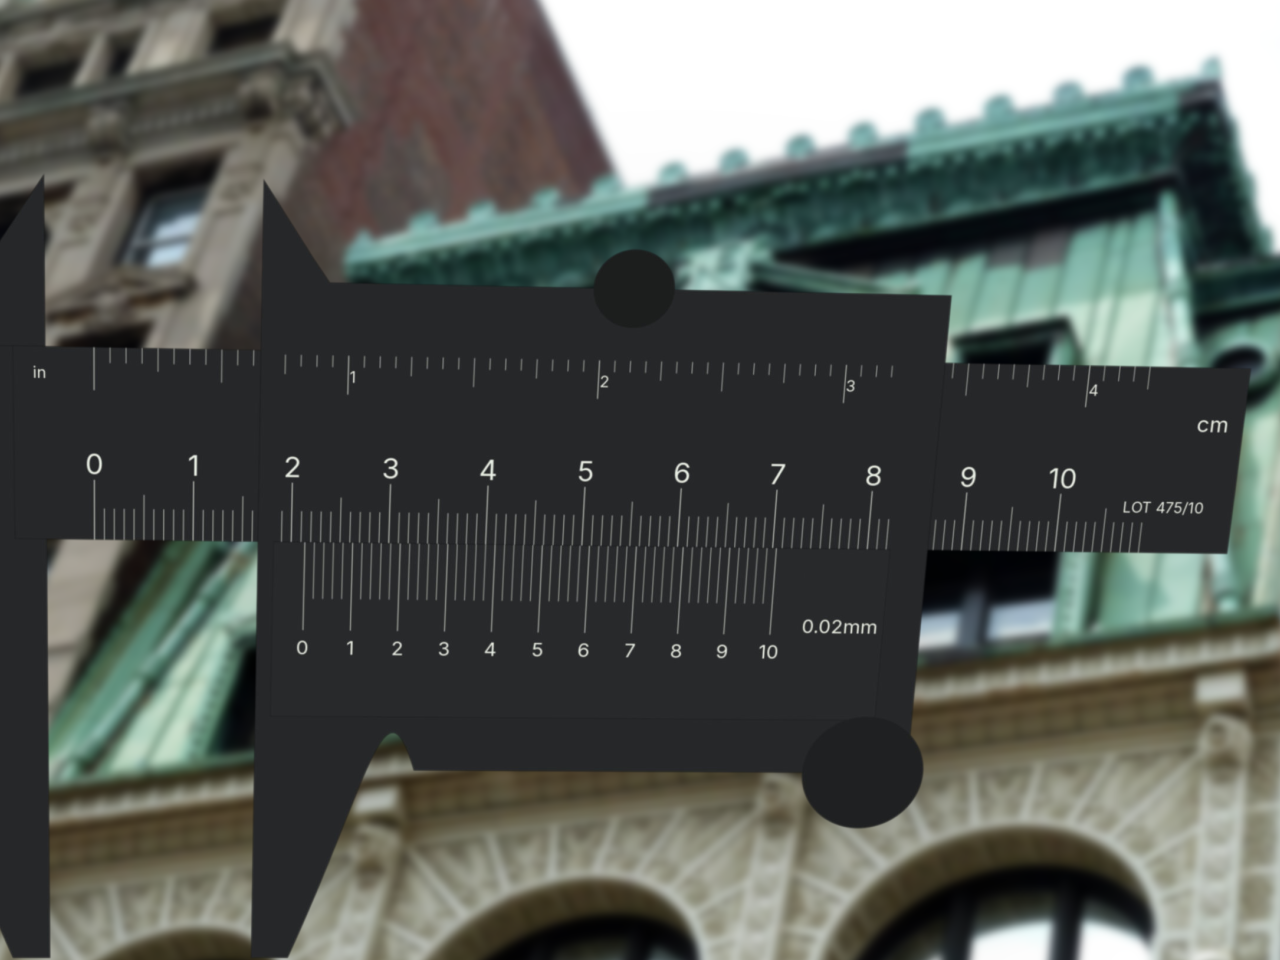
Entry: 21.4mm
